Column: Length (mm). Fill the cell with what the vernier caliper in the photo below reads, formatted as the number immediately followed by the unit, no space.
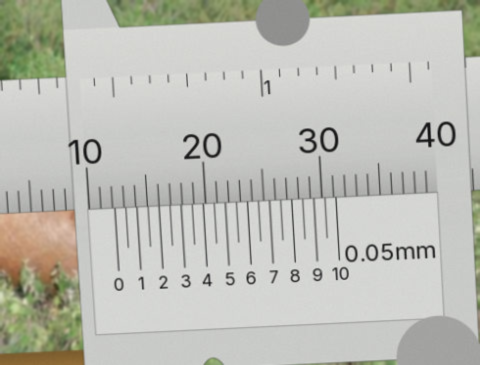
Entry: 12.2mm
